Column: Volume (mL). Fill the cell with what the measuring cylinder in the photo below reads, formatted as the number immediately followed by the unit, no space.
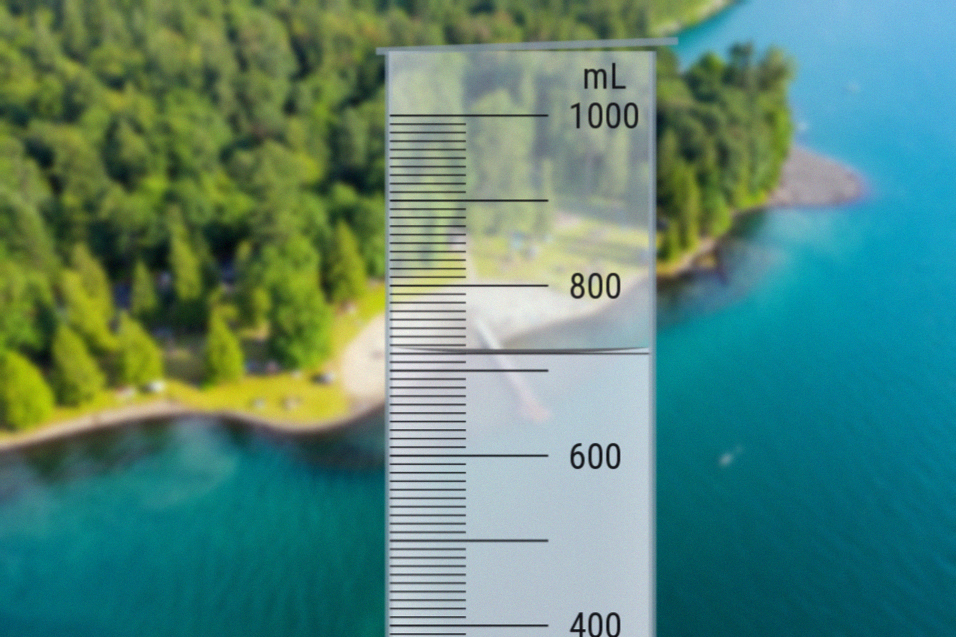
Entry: 720mL
